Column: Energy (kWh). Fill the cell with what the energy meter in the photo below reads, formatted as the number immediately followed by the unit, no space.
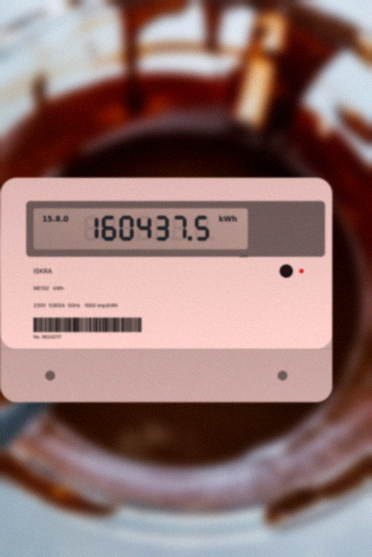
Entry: 160437.5kWh
